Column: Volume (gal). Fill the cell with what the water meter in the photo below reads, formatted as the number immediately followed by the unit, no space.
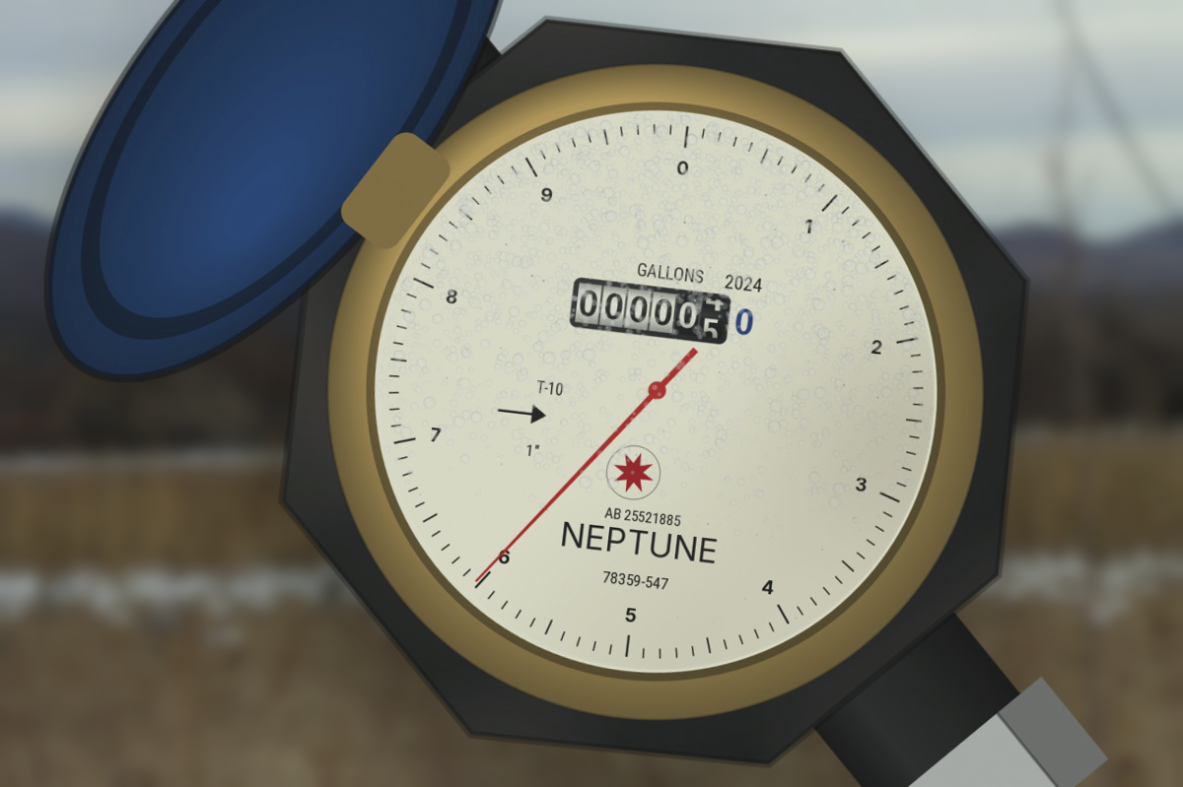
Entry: 46.0gal
